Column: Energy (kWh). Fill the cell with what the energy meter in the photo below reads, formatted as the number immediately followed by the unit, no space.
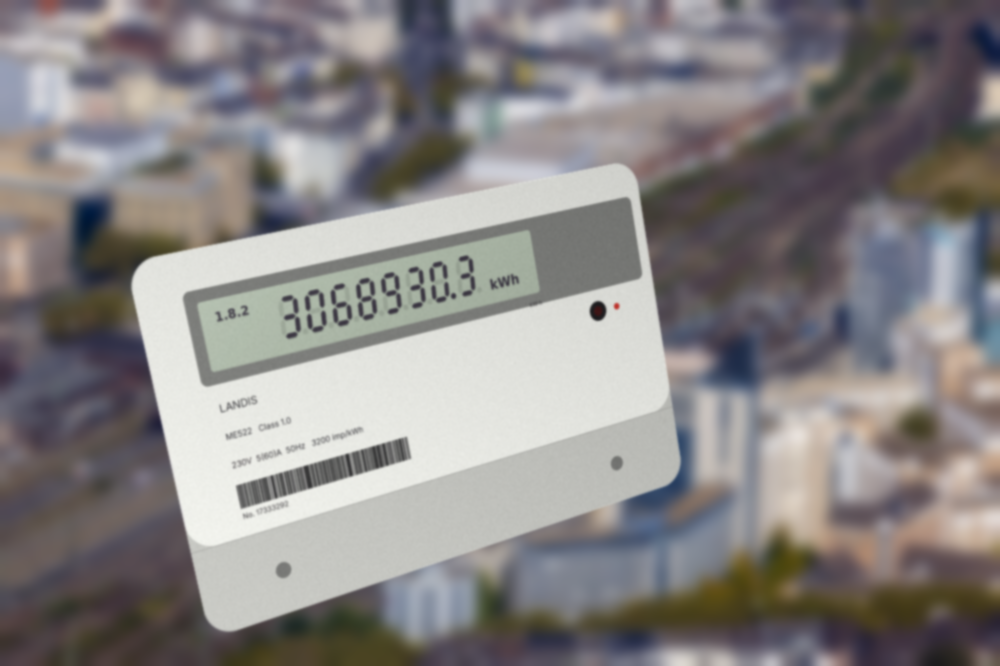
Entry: 3068930.3kWh
